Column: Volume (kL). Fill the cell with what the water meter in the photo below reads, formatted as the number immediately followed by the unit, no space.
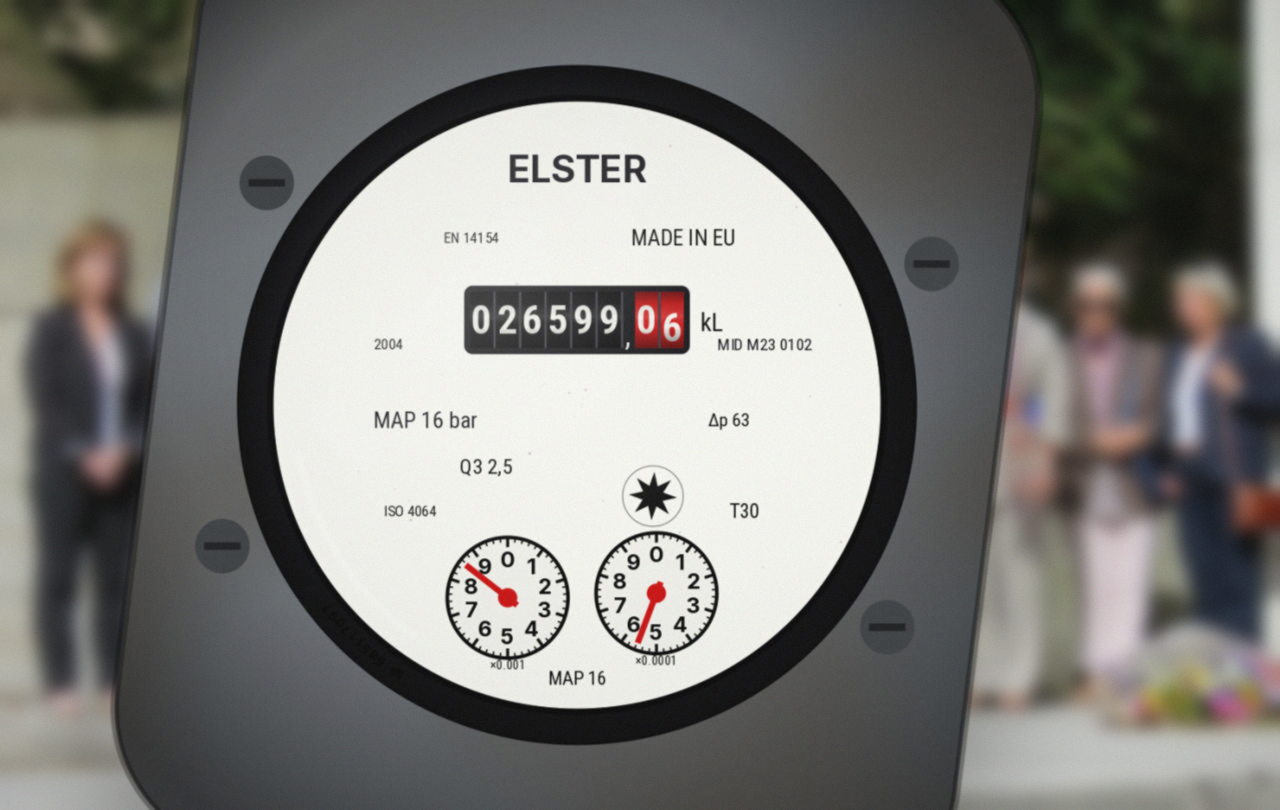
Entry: 26599.0585kL
